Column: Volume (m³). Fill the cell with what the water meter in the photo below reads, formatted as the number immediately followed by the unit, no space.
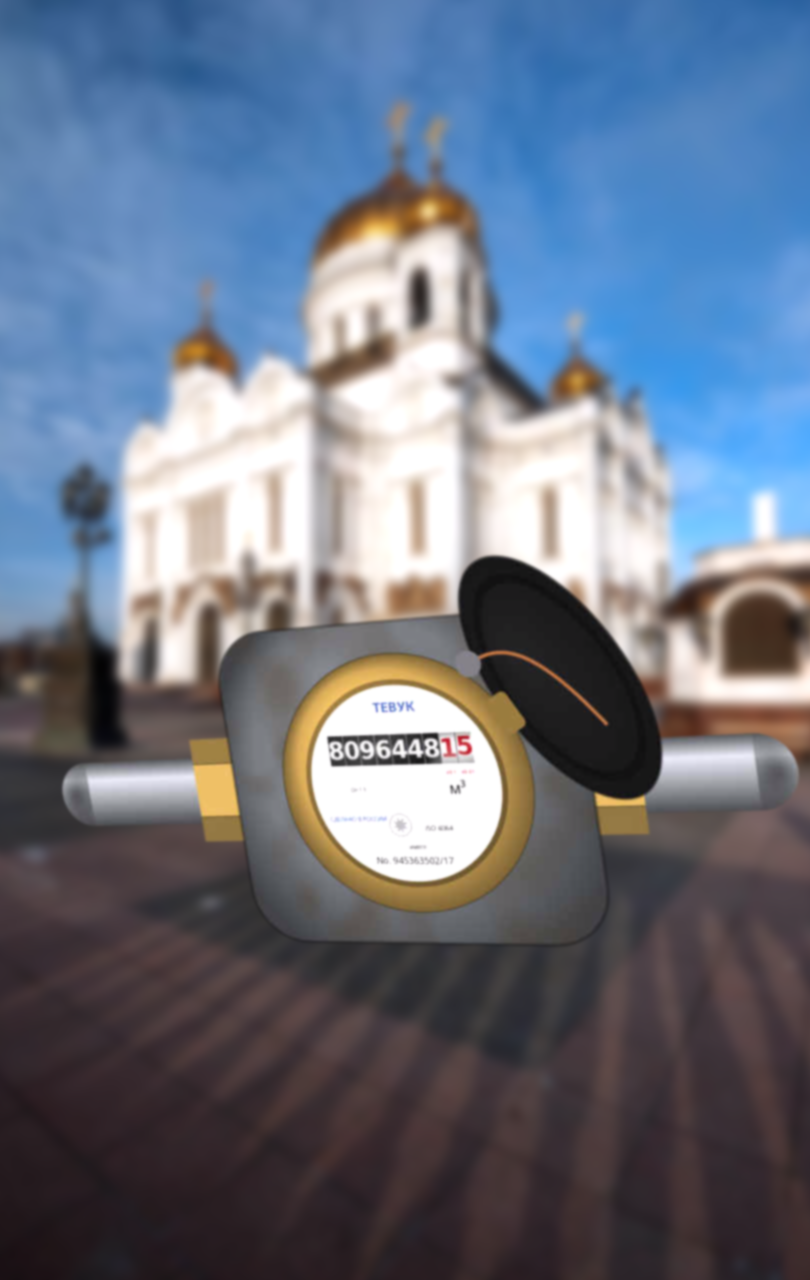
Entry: 8096448.15m³
